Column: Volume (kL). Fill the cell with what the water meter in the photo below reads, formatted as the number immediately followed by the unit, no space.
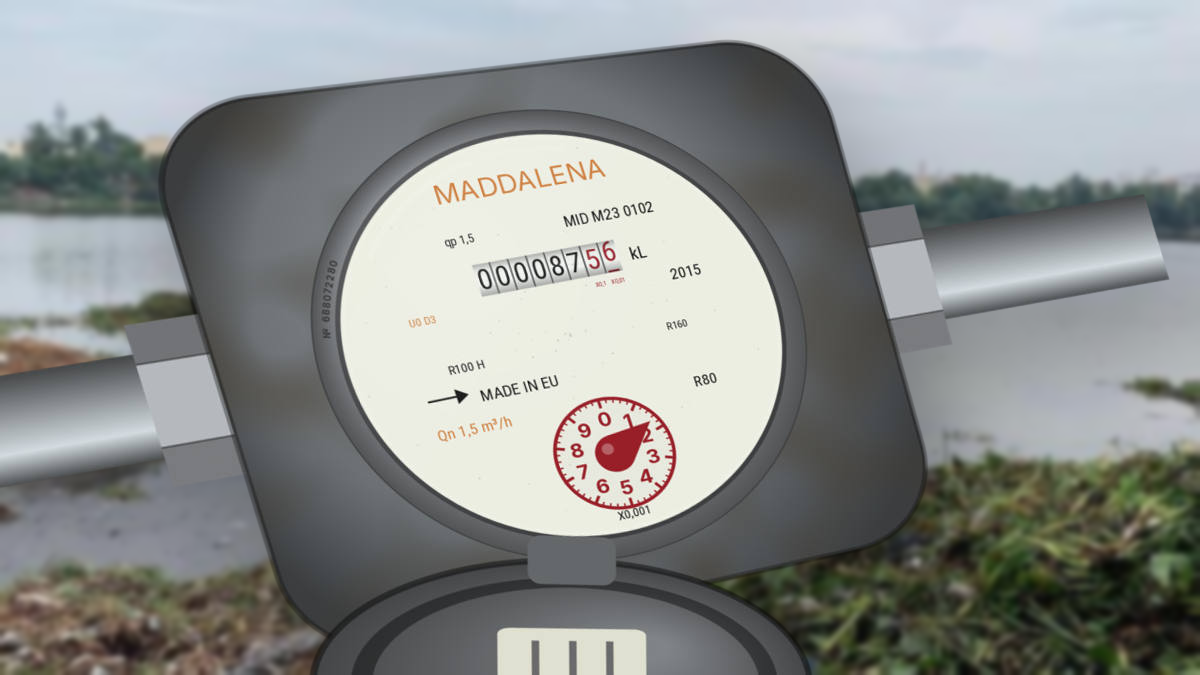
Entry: 87.561kL
